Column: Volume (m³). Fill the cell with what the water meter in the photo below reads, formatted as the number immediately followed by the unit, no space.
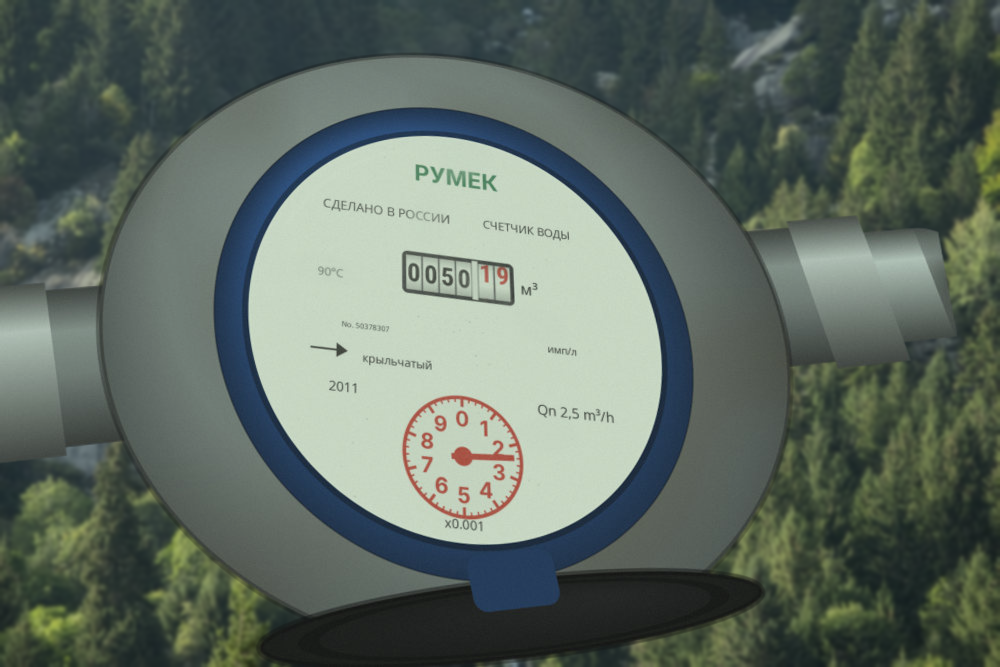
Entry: 50.192m³
